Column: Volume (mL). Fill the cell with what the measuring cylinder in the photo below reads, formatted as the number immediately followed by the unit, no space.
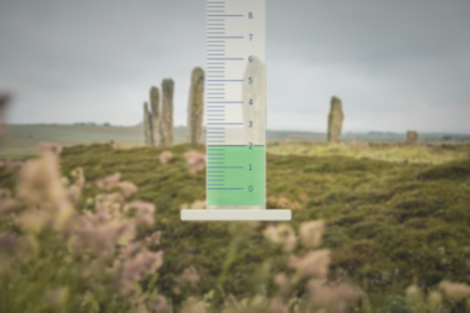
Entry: 2mL
